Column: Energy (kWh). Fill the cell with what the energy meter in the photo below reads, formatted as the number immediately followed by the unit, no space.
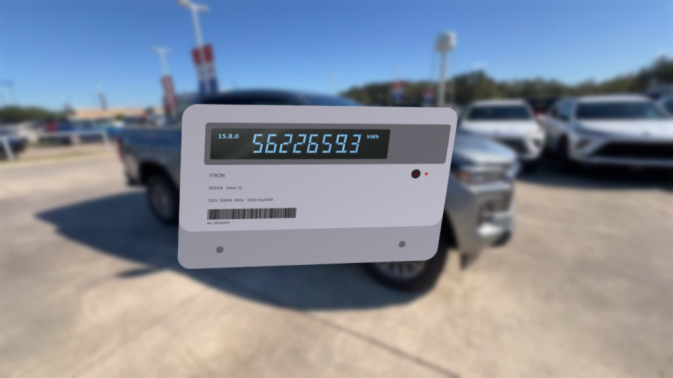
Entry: 5622659.3kWh
